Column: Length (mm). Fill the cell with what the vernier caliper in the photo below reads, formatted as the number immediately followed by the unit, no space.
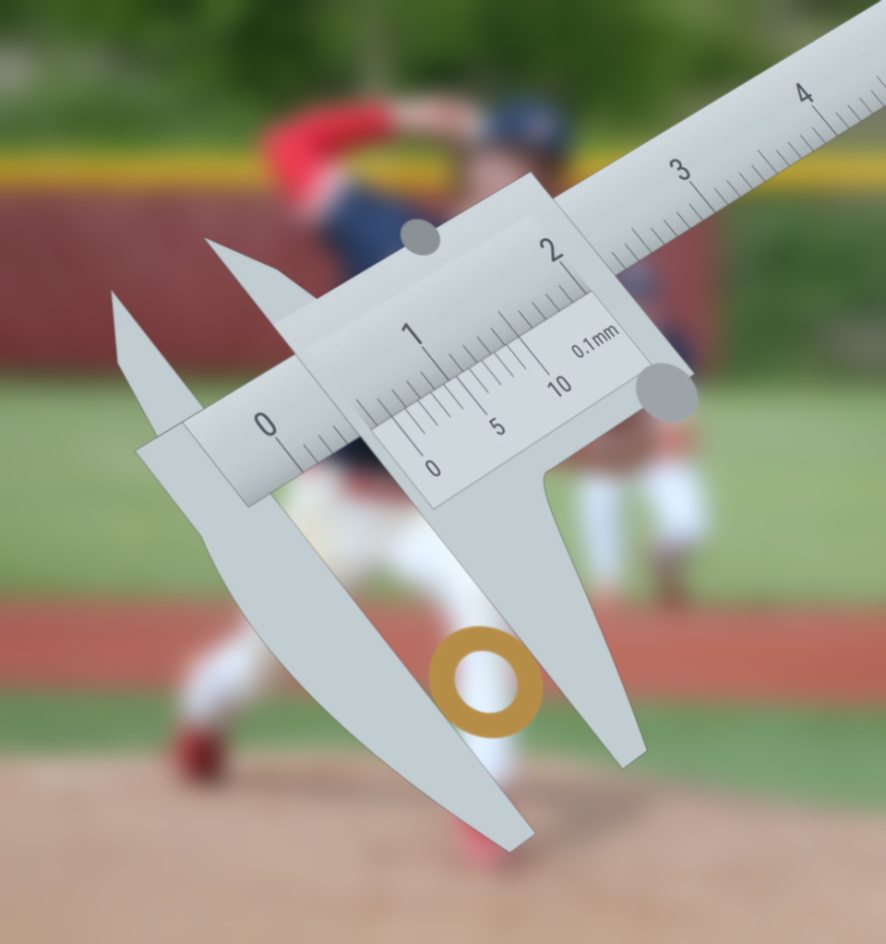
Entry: 6.0mm
